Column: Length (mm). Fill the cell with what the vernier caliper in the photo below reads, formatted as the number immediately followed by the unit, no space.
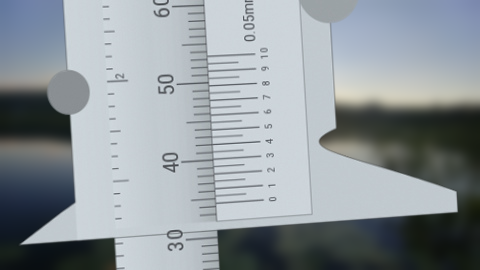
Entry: 34.4mm
